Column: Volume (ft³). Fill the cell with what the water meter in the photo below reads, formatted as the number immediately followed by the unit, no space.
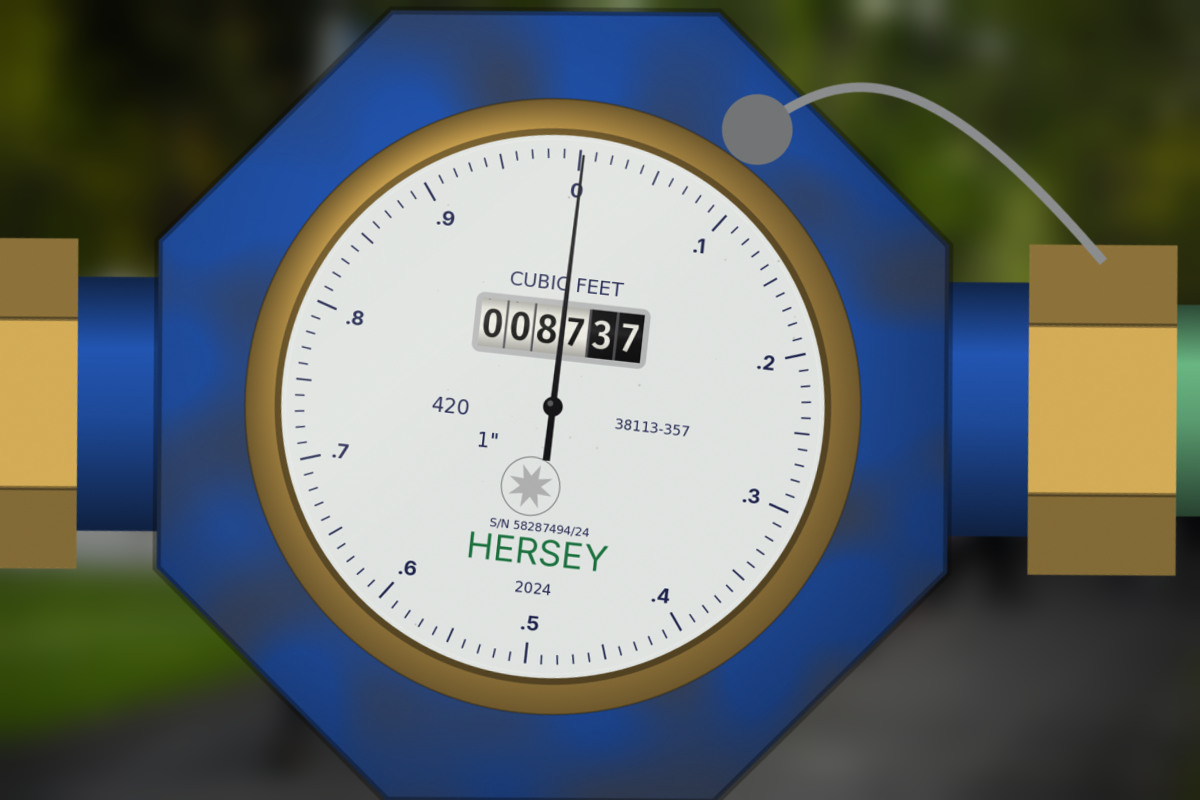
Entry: 8737.00ft³
